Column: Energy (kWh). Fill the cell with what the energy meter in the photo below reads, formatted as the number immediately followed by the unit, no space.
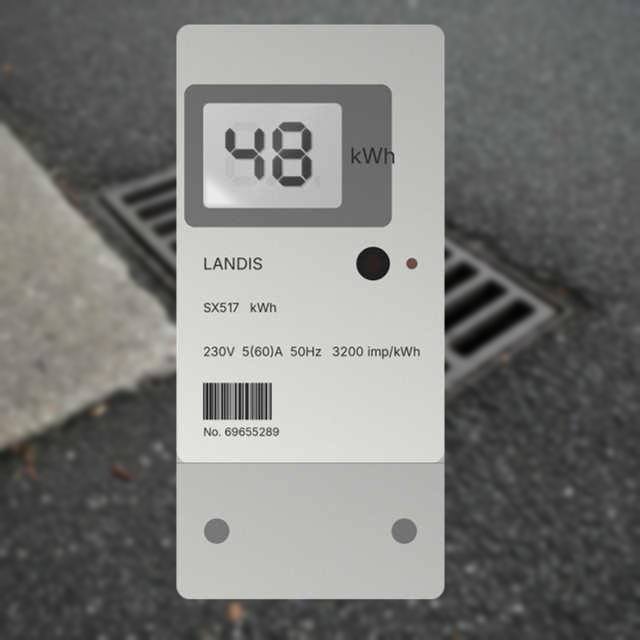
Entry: 48kWh
